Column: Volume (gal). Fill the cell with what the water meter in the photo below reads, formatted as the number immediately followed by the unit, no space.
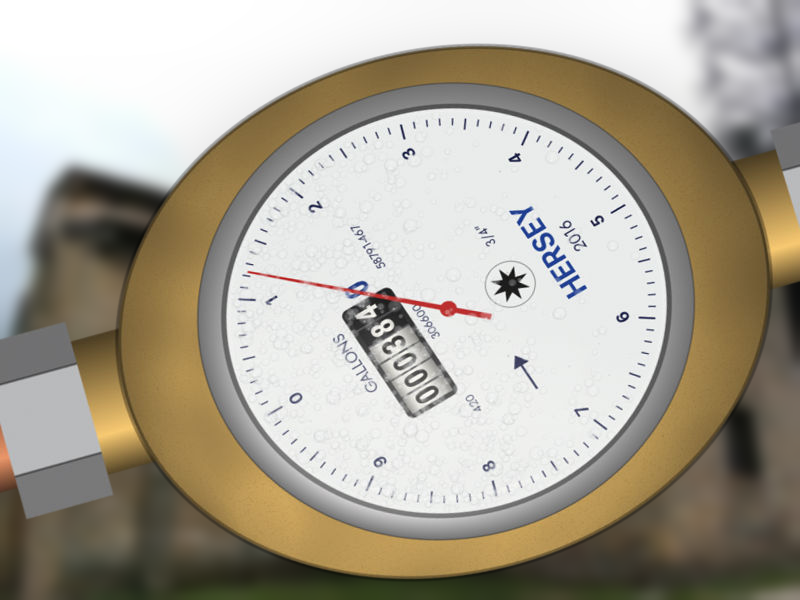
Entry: 3841.2gal
